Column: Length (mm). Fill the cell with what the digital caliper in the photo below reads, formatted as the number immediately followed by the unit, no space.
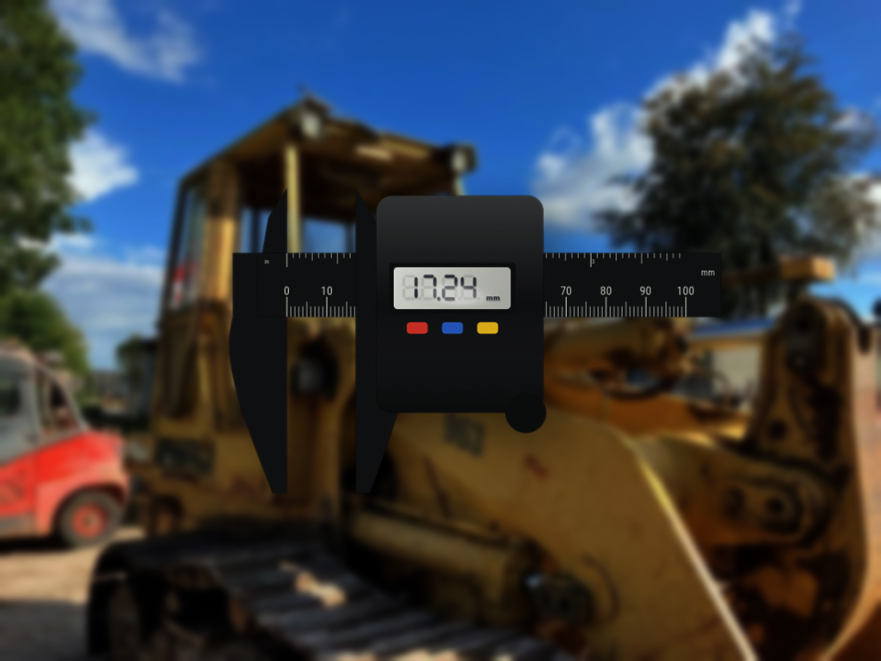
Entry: 17.24mm
